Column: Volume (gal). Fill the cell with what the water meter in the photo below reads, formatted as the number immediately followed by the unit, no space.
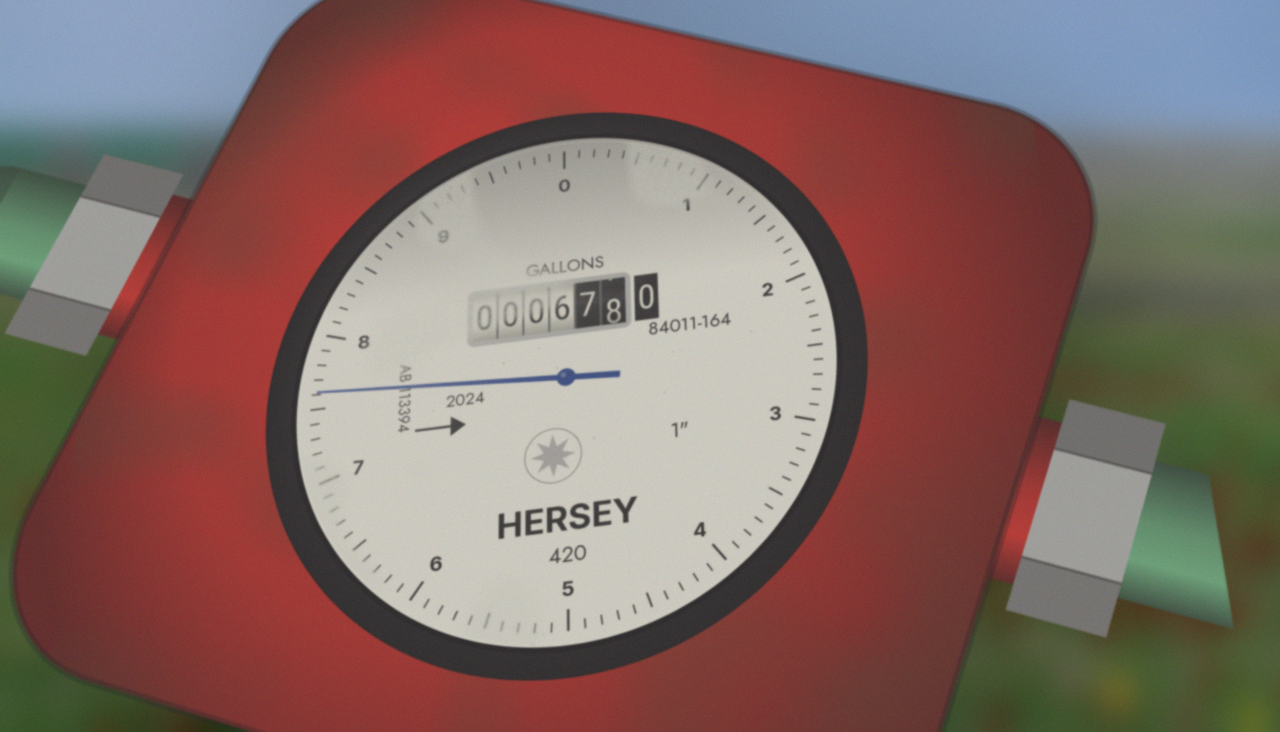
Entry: 6777.6gal
